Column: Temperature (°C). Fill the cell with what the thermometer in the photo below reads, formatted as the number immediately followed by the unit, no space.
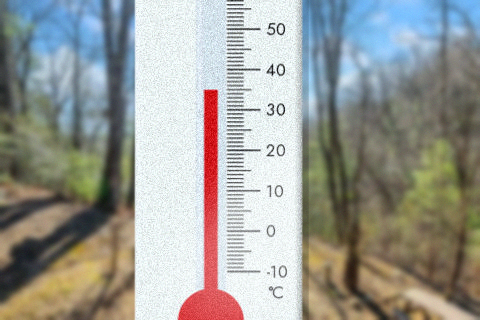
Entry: 35°C
